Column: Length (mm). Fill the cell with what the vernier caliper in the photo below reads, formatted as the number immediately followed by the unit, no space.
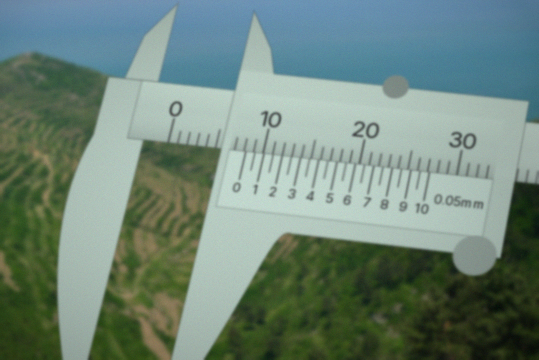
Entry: 8.2mm
